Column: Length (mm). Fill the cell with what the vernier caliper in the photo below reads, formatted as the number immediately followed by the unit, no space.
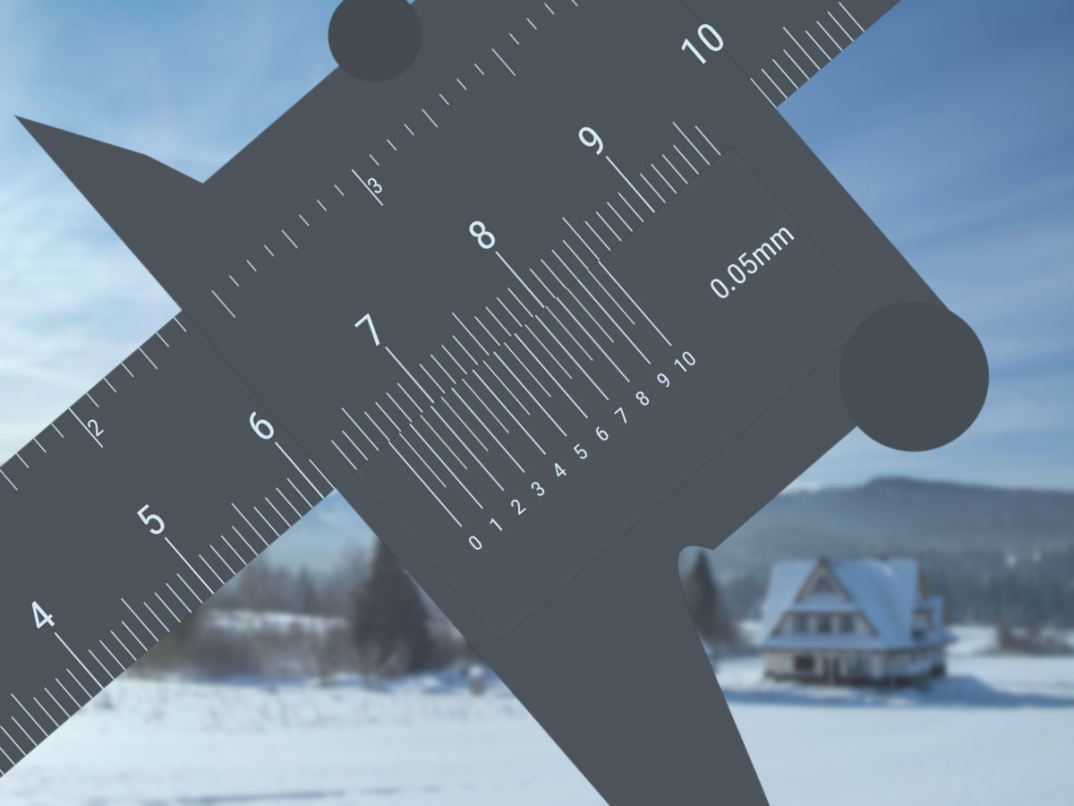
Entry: 65.9mm
